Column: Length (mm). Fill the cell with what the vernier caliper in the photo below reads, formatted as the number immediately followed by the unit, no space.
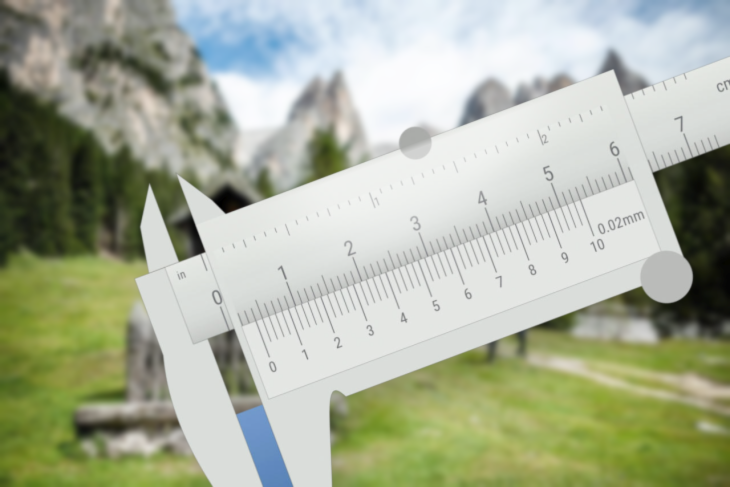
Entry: 4.0mm
